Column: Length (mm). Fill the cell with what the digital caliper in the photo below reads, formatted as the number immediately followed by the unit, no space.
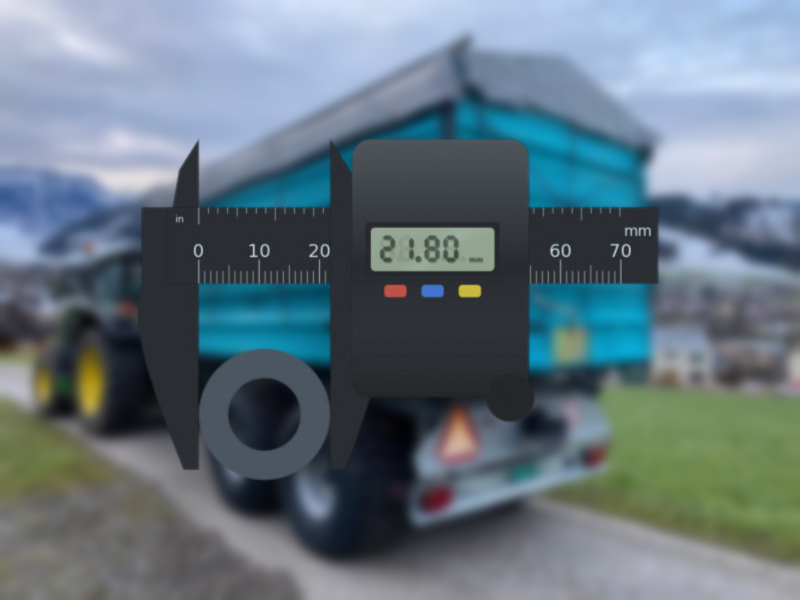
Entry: 21.80mm
